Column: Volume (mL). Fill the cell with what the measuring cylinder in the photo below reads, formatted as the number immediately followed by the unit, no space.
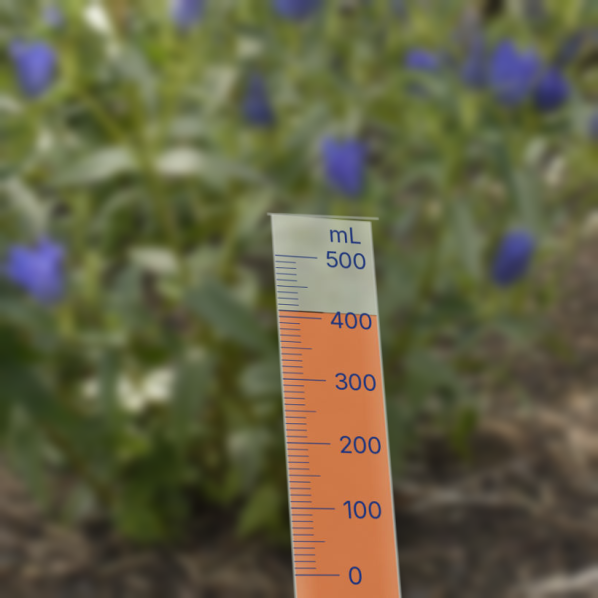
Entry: 410mL
